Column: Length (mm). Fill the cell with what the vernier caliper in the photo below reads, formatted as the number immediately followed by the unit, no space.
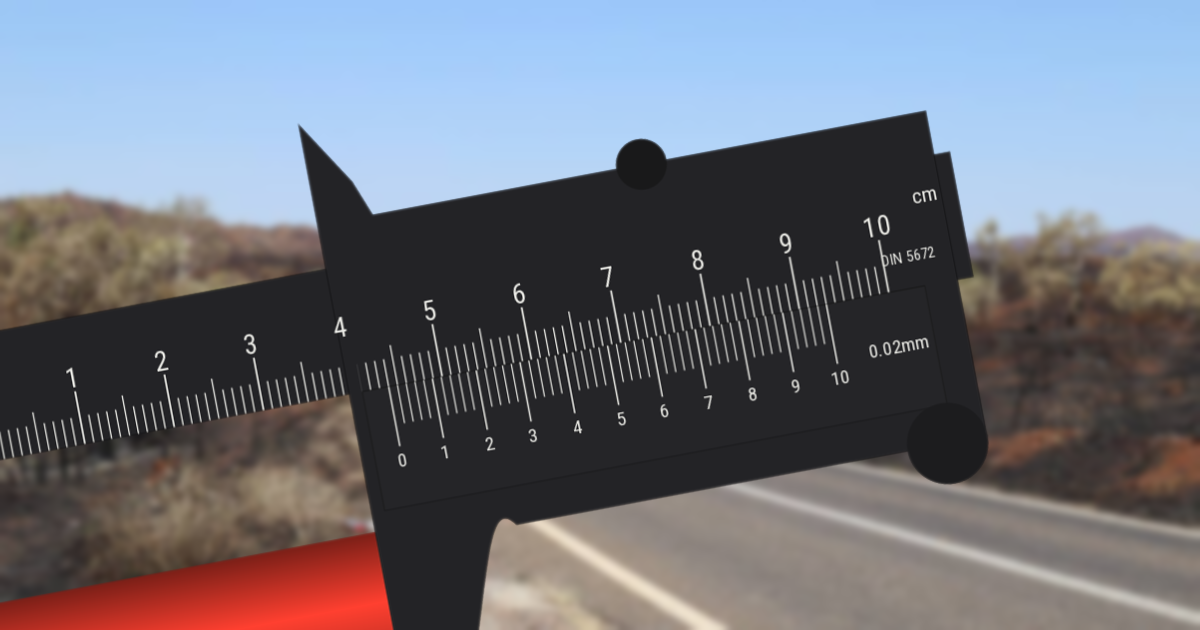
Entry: 44.0mm
